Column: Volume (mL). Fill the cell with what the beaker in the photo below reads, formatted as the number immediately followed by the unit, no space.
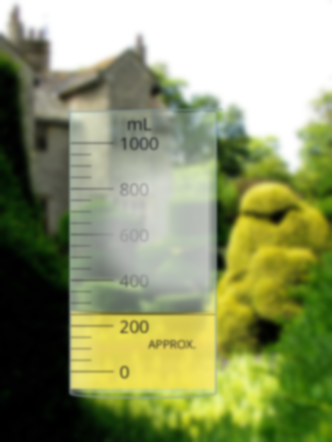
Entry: 250mL
